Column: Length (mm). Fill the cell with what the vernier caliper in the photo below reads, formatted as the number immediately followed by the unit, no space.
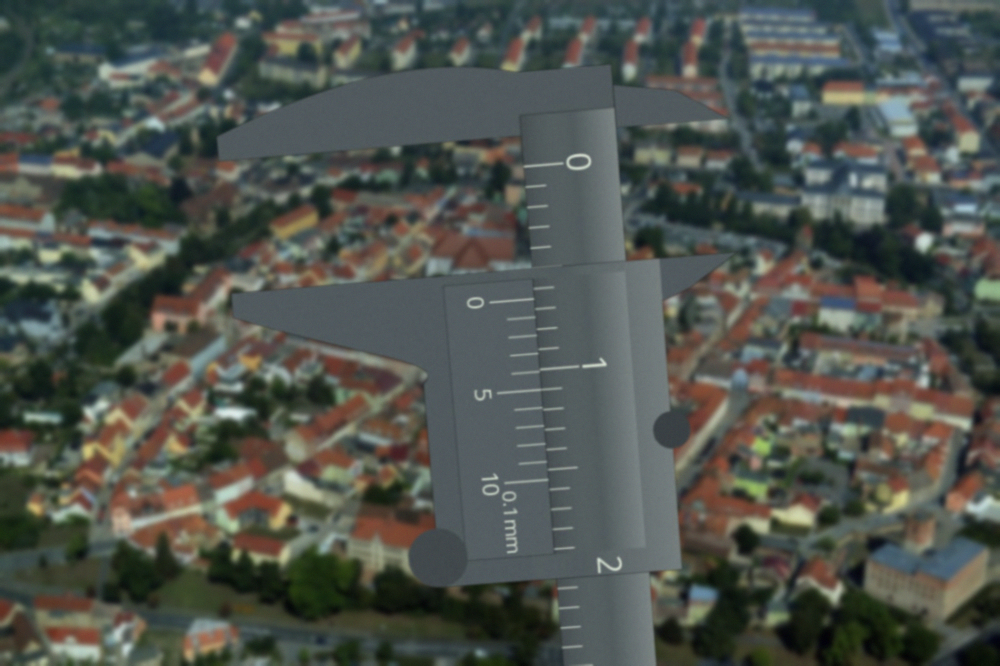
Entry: 6.5mm
